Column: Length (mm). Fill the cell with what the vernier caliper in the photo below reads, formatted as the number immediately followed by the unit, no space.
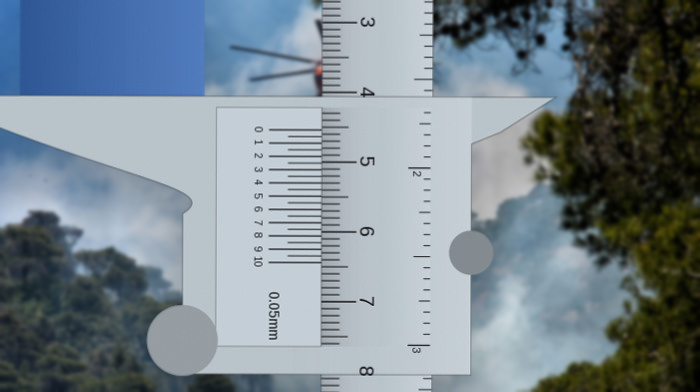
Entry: 45.4mm
